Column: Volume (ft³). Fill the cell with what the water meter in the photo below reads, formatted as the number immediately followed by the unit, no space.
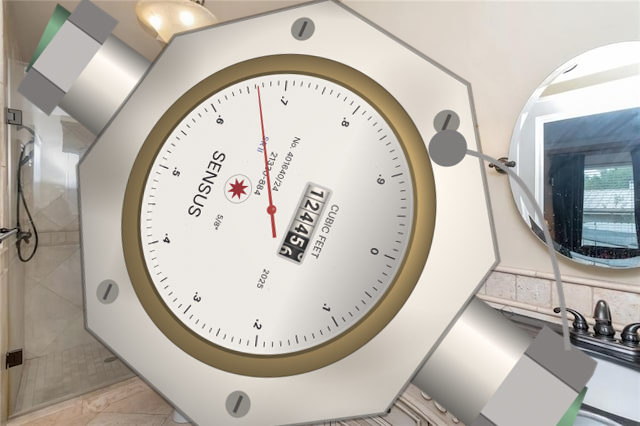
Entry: 124455.66ft³
